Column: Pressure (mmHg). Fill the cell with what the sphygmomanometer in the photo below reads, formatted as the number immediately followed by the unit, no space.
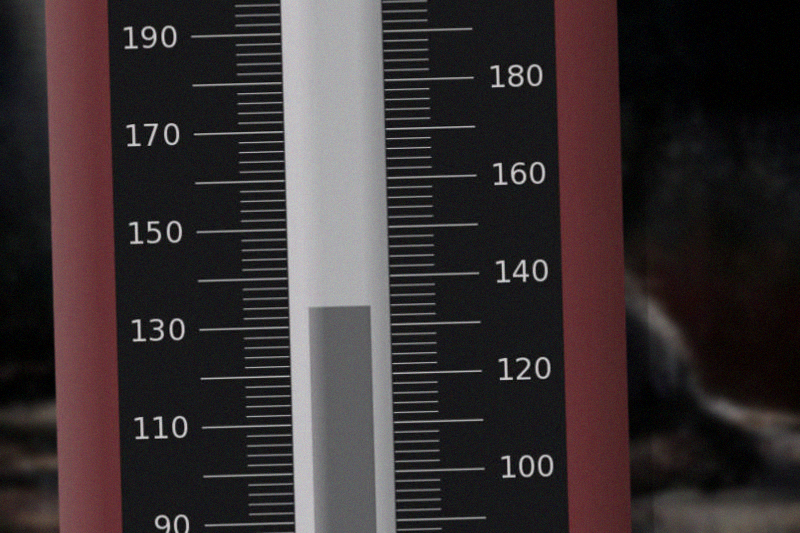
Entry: 134mmHg
